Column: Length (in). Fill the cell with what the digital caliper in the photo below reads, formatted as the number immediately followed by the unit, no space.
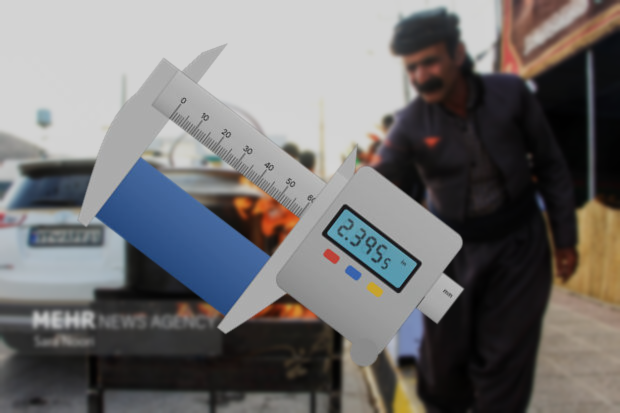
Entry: 2.3955in
